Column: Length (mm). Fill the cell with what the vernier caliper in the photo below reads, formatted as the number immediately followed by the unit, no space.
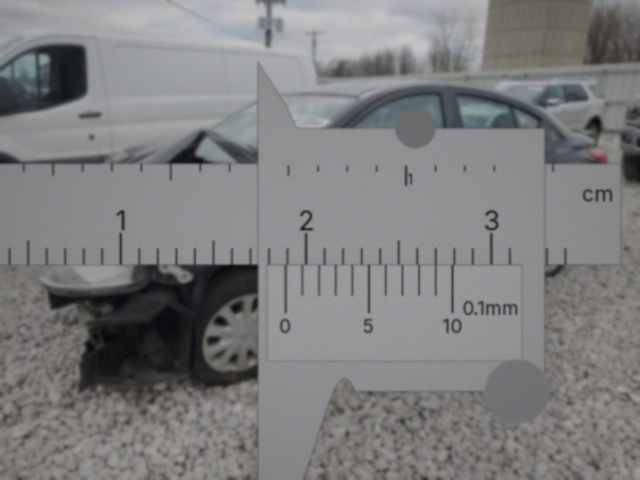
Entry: 18.9mm
